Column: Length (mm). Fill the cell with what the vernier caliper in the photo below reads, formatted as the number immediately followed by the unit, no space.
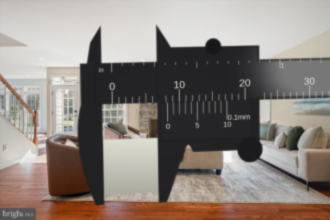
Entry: 8.2mm
